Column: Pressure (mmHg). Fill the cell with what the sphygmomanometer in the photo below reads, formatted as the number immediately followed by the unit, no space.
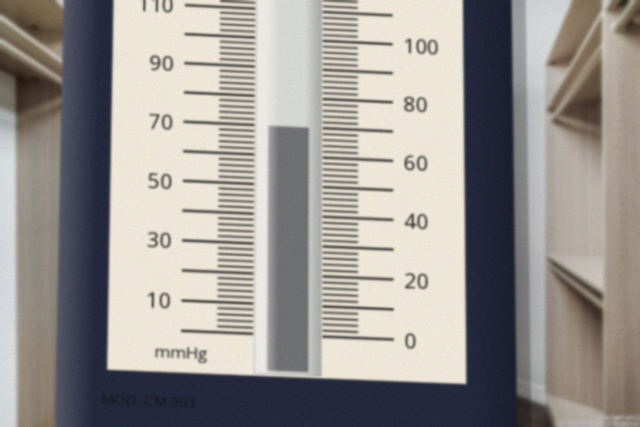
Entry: 70mmHg
